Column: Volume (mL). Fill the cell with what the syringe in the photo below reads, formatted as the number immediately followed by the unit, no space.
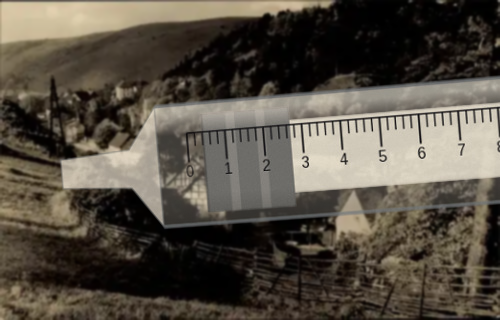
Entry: 0.4mL
